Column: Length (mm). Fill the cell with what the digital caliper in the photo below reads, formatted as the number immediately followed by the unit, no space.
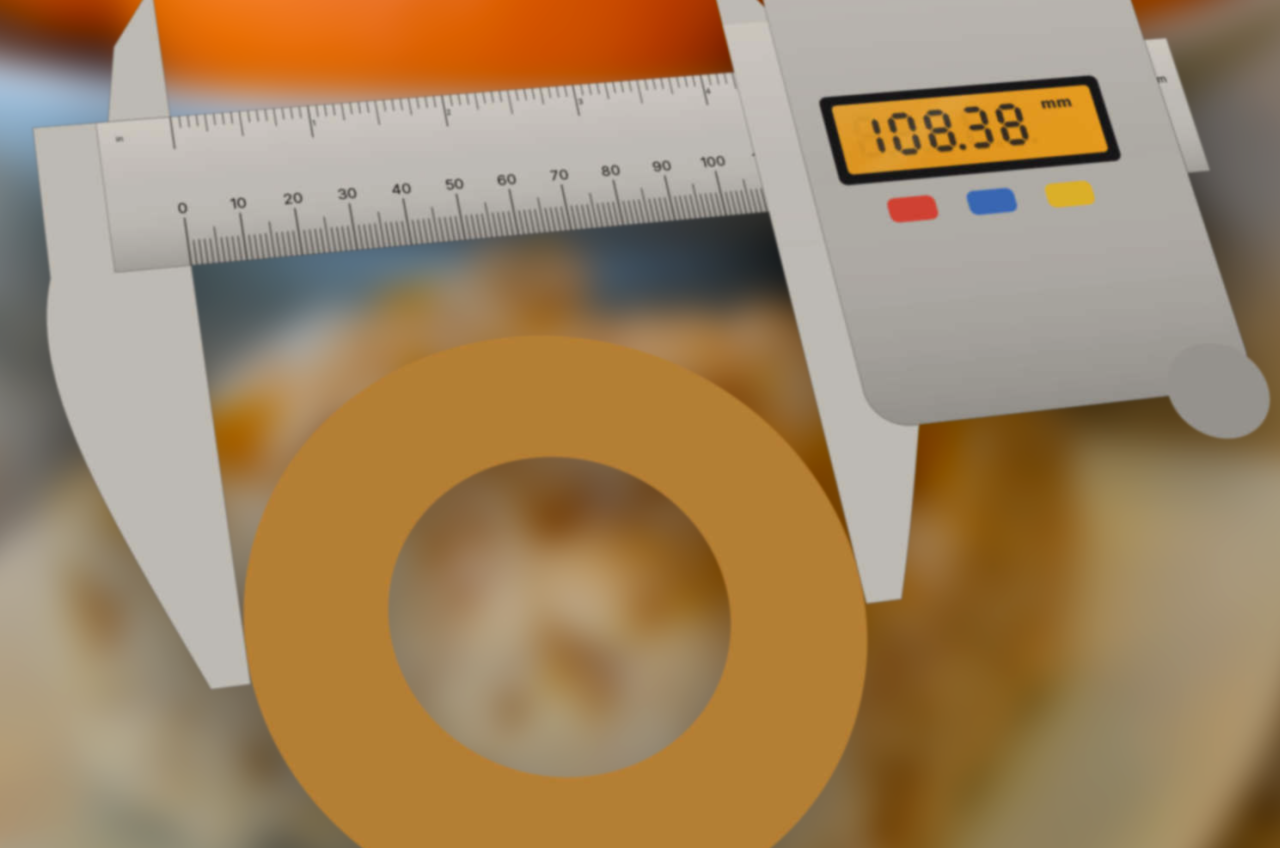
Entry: 108.38mm
